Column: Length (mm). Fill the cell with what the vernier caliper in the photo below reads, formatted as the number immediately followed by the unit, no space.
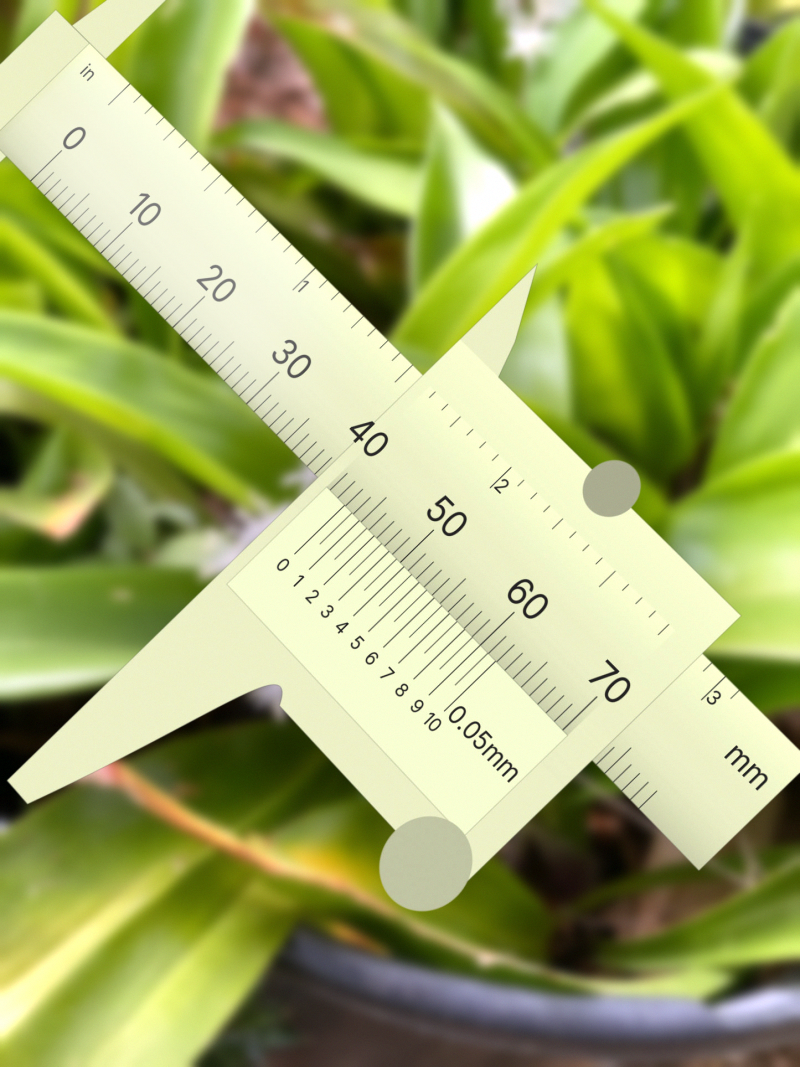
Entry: 42.9mm
